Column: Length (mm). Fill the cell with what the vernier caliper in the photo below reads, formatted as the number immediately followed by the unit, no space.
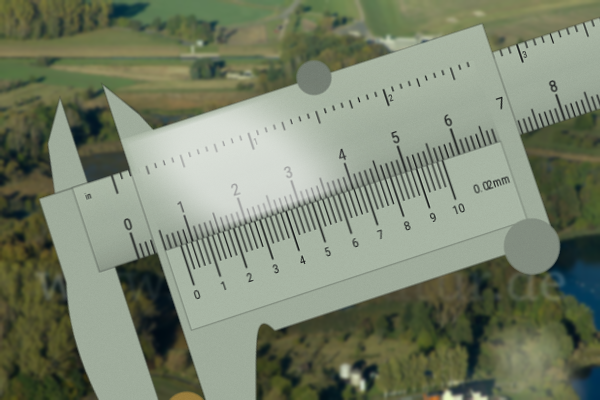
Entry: 7.8mm
